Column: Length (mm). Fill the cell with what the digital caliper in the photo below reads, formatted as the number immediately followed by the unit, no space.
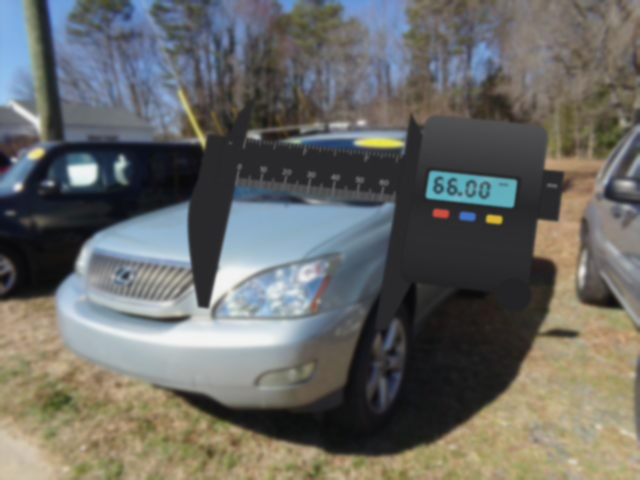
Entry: 66.00mm
